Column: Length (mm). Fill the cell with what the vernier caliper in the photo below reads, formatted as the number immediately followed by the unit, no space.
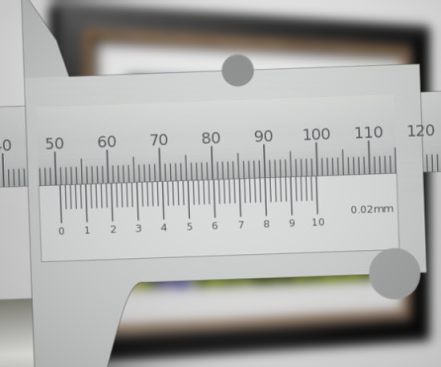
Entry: 50.8mm
